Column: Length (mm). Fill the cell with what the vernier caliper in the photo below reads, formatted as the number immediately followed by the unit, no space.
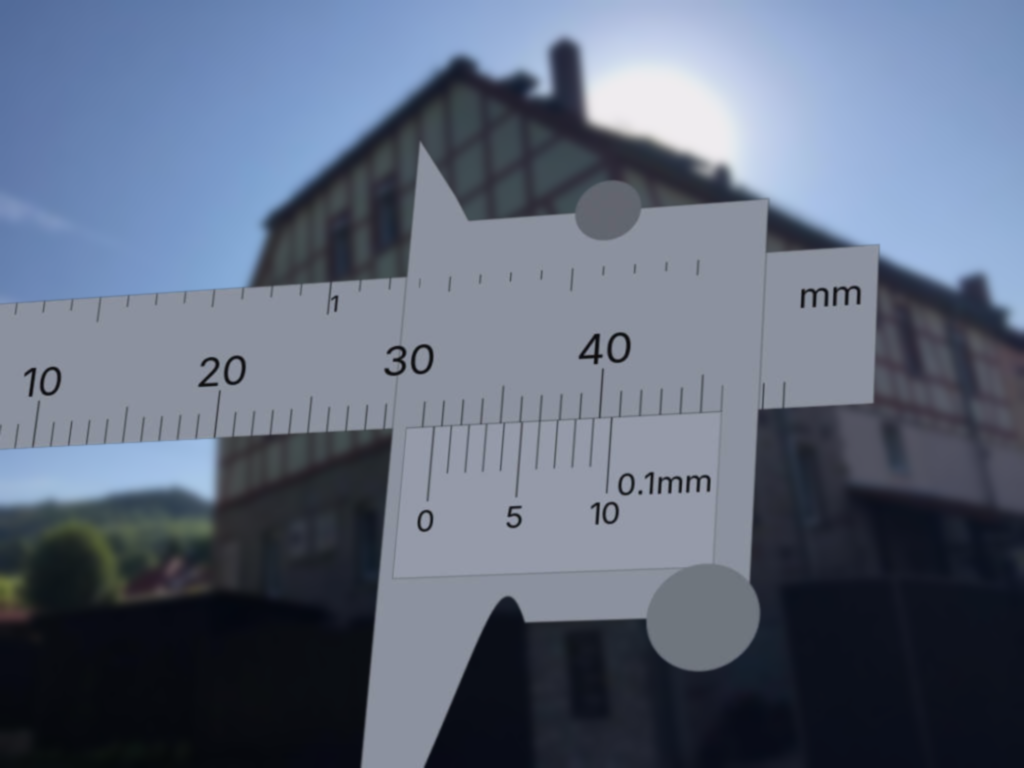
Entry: 31.6mm
